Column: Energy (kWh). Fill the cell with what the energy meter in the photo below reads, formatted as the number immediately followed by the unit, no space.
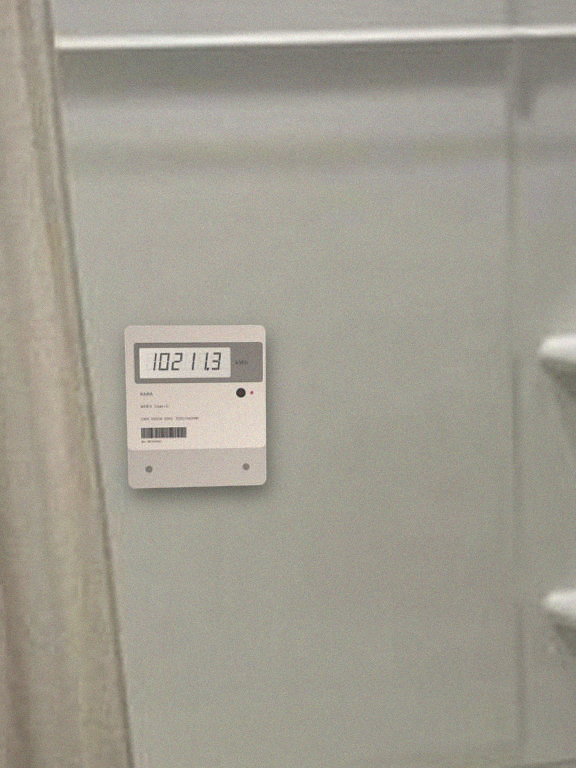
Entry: 10211.3kWh
